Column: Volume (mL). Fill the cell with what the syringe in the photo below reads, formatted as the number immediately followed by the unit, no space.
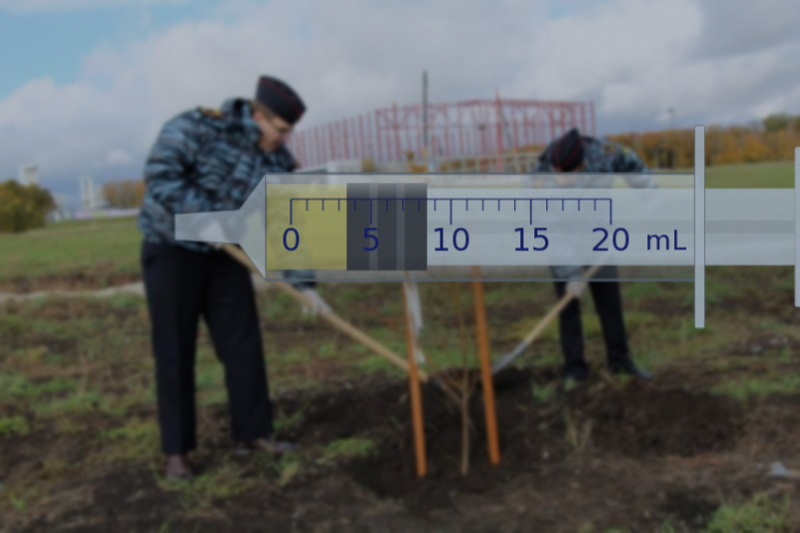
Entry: 3.5mL
